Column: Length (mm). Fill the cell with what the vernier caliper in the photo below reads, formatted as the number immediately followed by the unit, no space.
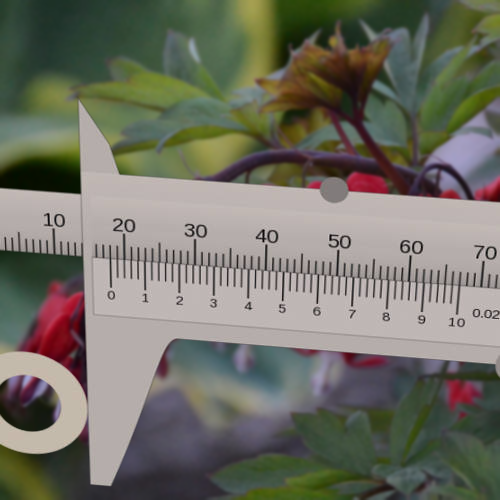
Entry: 18.0mm
